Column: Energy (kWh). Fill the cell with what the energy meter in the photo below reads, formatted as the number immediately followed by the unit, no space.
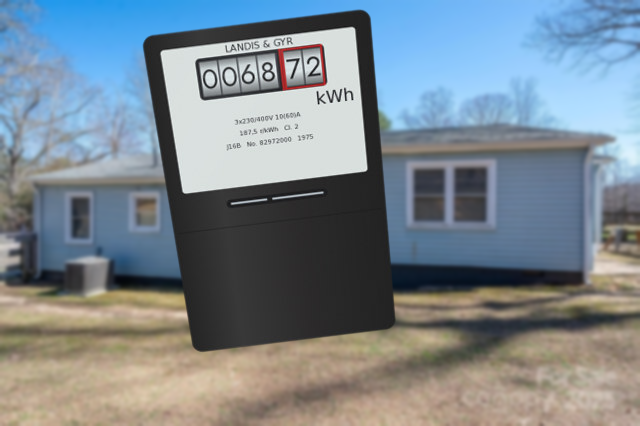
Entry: 68.72kWh
